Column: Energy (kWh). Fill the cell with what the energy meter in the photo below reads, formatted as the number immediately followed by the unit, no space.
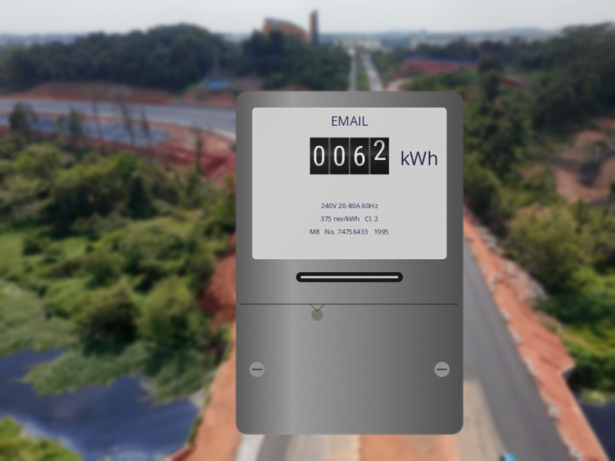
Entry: 62kWh
